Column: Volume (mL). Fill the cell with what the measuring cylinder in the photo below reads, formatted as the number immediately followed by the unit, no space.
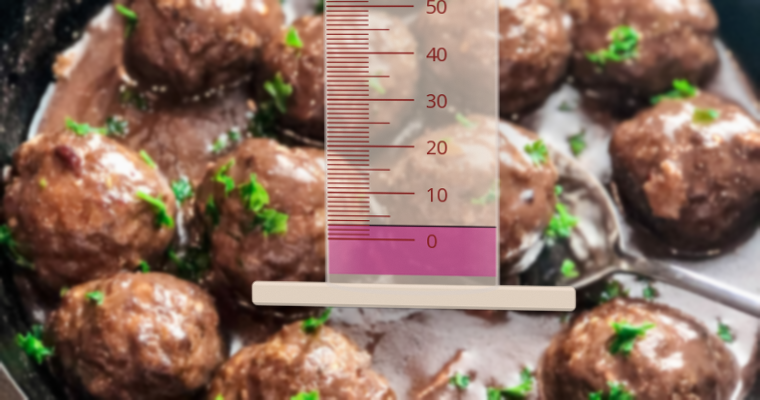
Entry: 3mL
